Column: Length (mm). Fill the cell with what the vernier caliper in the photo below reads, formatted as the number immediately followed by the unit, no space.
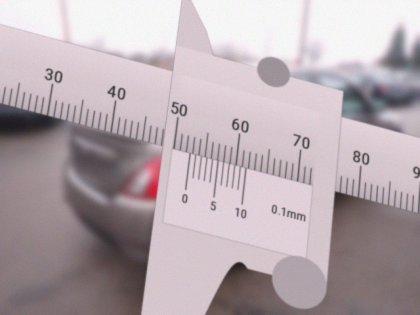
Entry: 52.6mm
